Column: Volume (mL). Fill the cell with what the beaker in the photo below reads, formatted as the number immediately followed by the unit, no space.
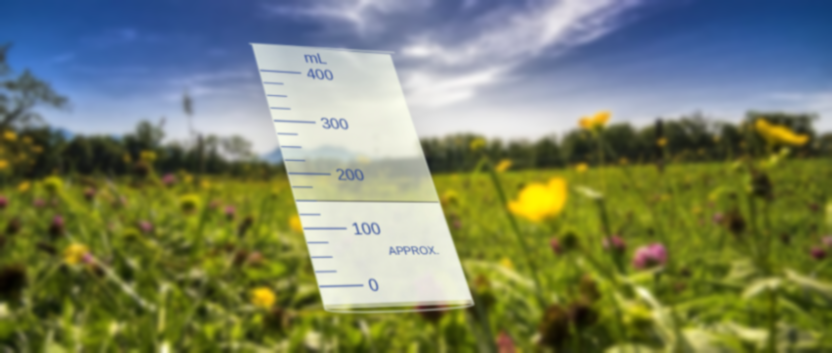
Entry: 150mL
